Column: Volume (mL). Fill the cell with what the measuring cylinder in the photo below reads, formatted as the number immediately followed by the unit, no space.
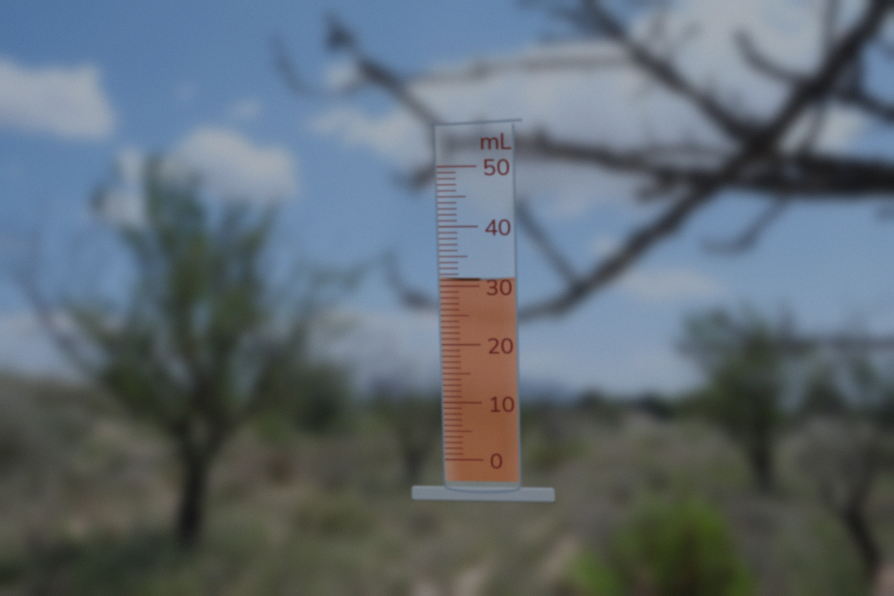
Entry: 31mL
